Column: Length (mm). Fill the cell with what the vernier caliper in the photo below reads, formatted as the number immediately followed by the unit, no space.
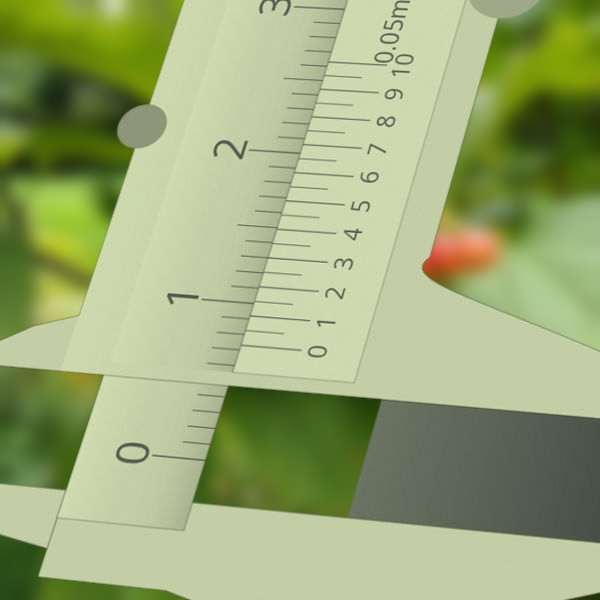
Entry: 7.3mm
